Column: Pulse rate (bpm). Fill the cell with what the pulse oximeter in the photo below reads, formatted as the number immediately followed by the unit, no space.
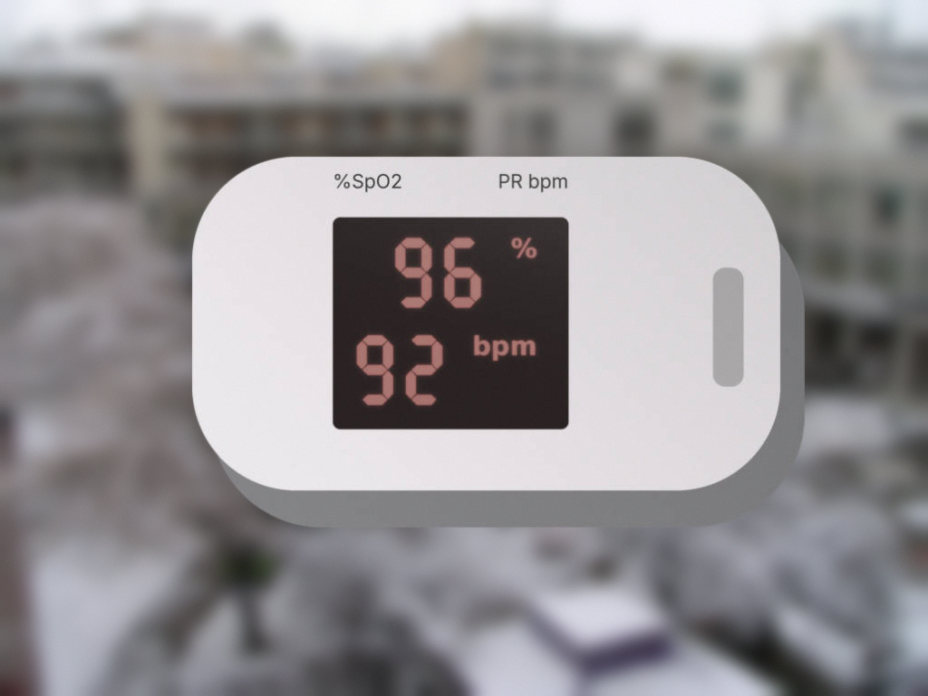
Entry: 92bpm
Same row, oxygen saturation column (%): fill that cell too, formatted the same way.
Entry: 96%
